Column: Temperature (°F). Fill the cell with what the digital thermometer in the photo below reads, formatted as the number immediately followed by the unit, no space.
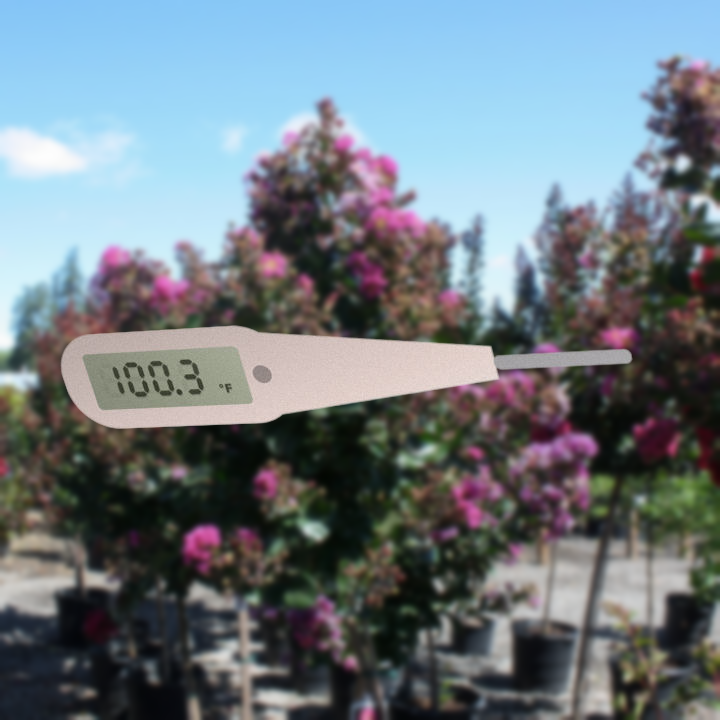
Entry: 100.3°F
